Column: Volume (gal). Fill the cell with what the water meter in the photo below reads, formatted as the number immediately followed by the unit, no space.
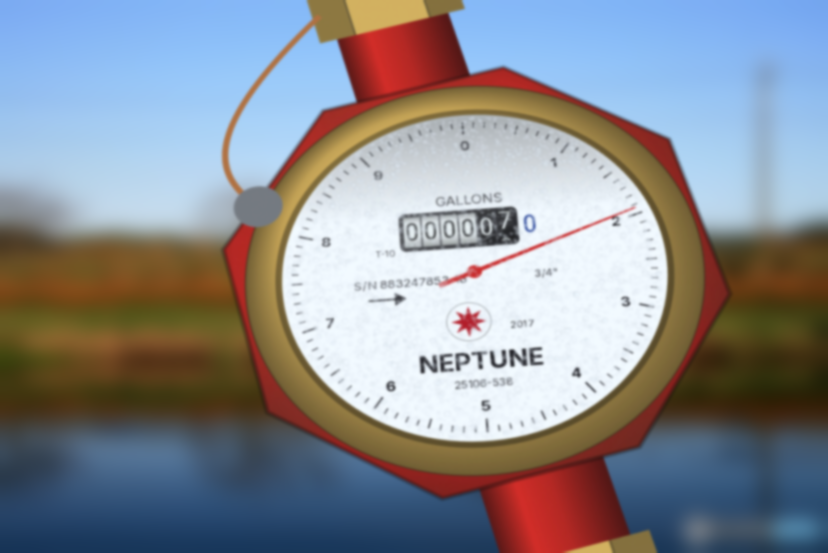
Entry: 71.9gal
